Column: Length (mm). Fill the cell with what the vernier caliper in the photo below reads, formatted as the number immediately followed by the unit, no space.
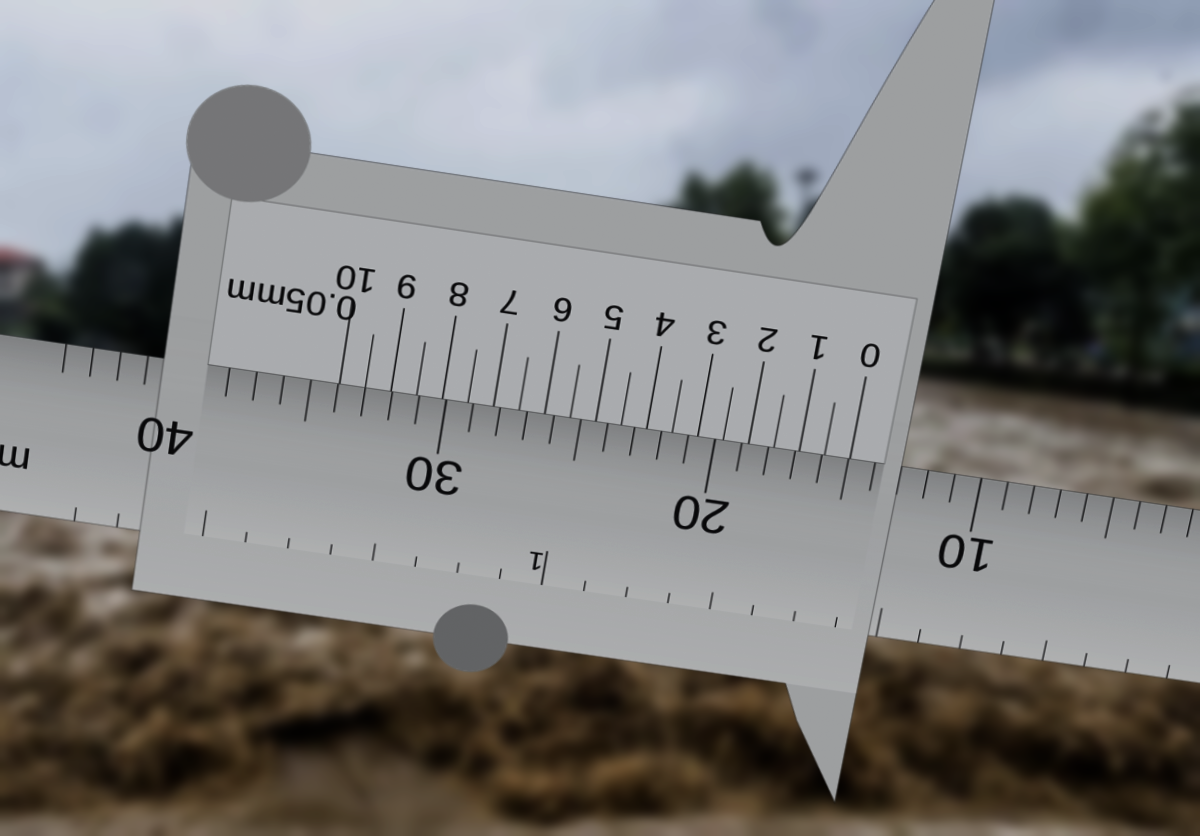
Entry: 14.95mm
